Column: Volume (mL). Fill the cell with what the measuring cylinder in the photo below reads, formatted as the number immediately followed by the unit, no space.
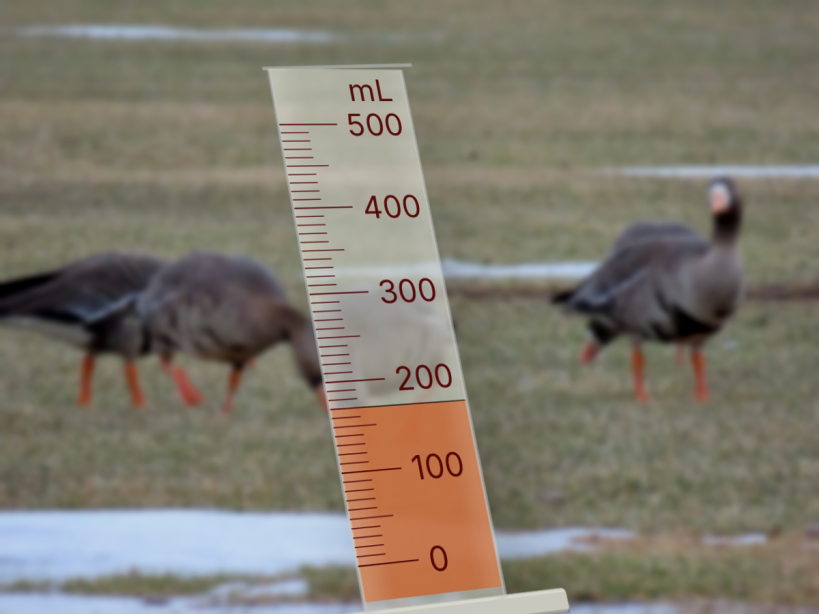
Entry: 170mL
